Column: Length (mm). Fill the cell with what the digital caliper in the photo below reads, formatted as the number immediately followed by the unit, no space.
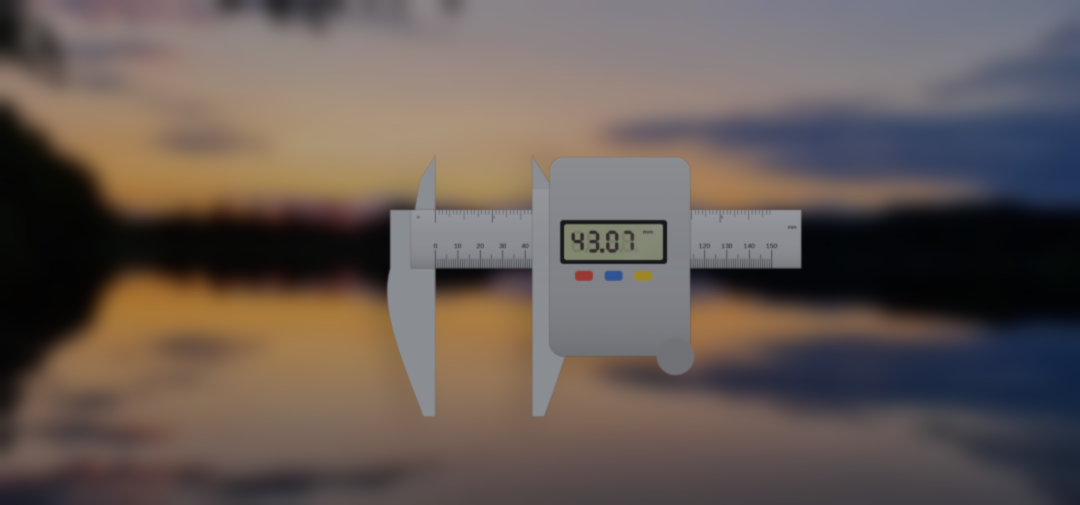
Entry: 43.07mm
